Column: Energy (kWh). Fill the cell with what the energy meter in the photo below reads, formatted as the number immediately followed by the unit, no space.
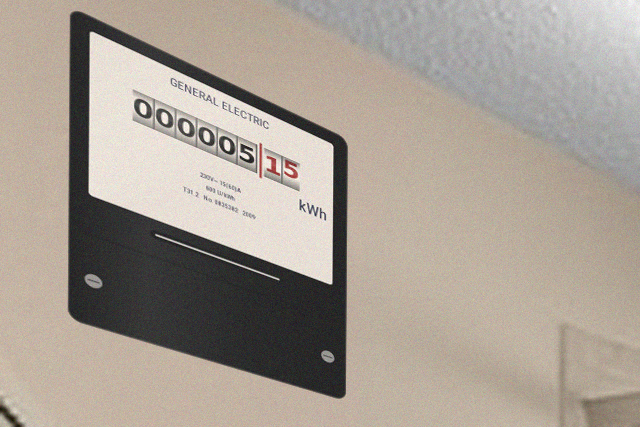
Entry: 5.15kWh
